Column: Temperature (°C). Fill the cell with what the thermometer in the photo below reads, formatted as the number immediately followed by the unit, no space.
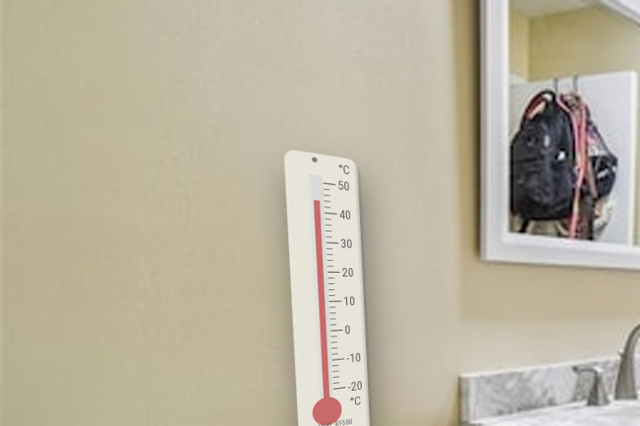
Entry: 44°C
